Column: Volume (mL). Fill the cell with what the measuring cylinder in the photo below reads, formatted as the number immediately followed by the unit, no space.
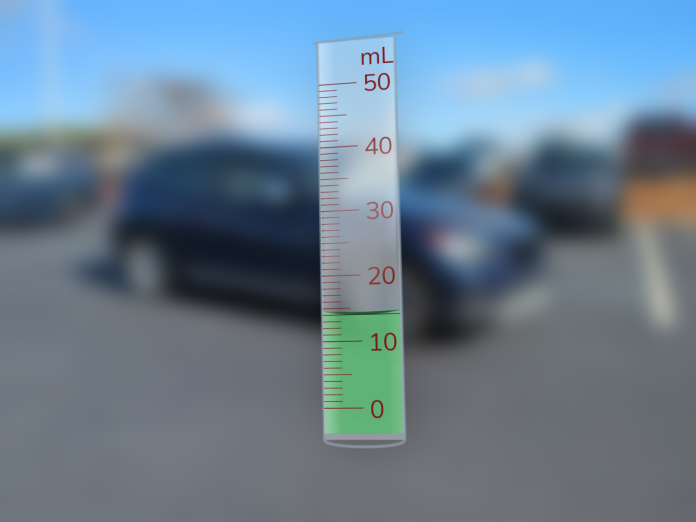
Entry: 14mL
